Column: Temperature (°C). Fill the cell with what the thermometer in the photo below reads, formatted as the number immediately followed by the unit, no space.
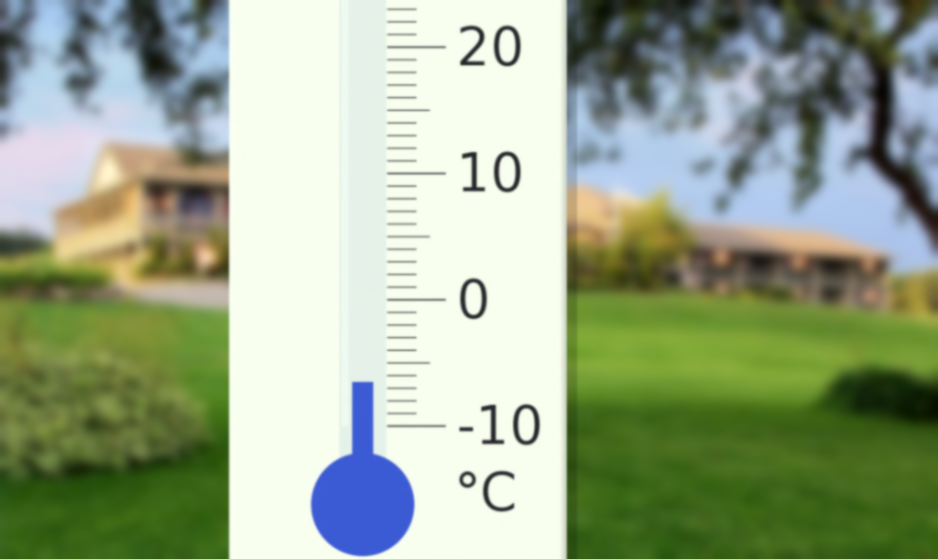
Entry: -6.5°C
